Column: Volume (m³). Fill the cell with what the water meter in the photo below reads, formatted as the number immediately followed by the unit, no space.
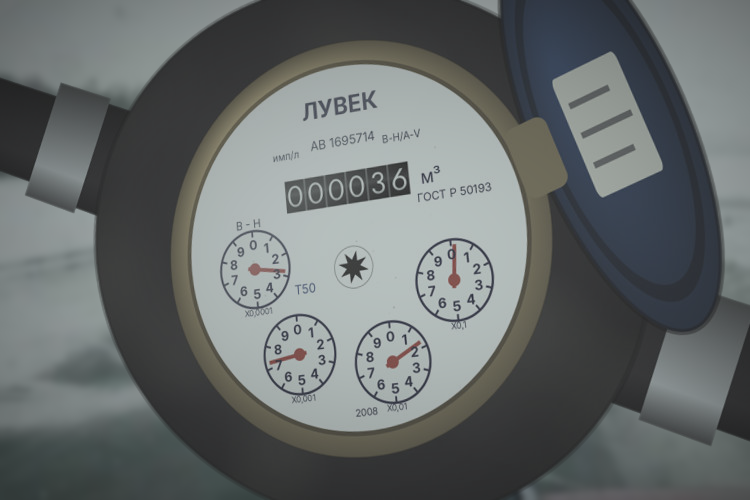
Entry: 36.0172m³
